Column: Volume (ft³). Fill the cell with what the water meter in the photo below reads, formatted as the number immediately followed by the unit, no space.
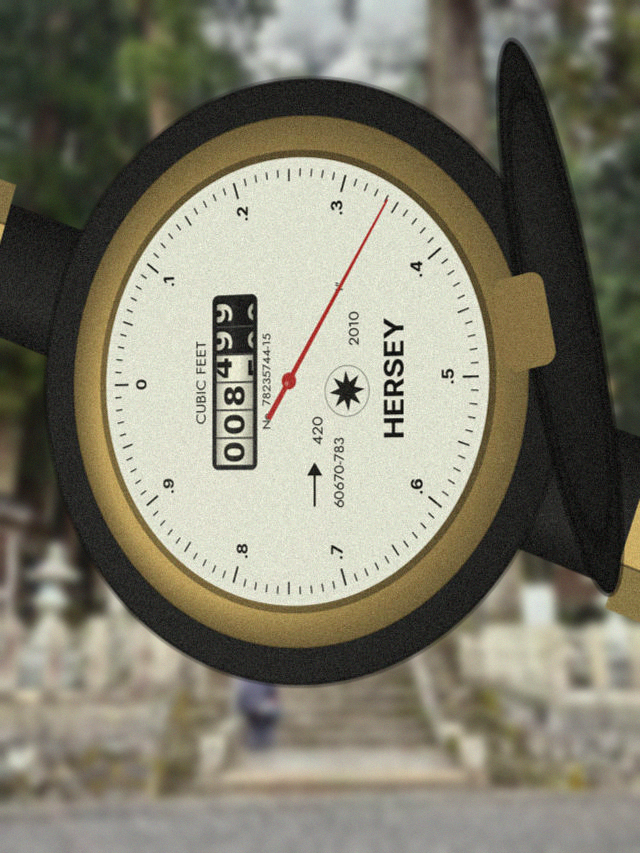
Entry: 8499.34ft³
